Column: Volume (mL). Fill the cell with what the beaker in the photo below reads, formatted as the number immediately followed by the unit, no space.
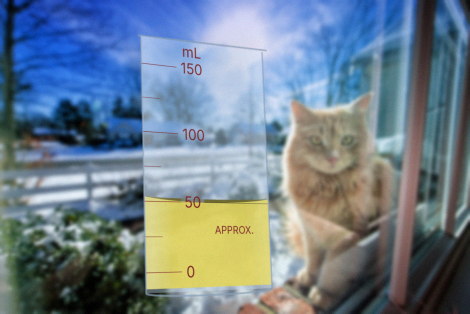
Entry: 50mL
